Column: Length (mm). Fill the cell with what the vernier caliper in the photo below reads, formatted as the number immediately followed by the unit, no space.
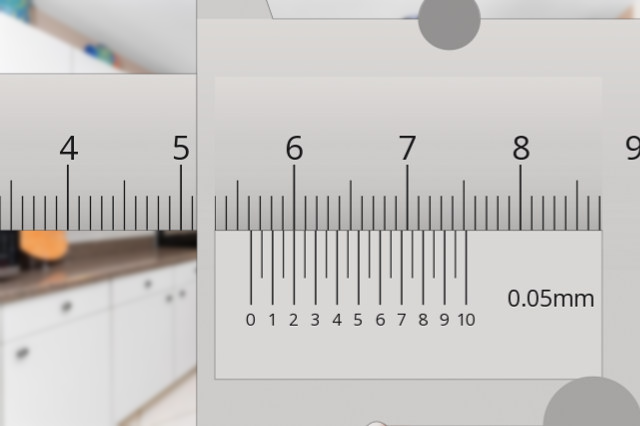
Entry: 56.2mm
